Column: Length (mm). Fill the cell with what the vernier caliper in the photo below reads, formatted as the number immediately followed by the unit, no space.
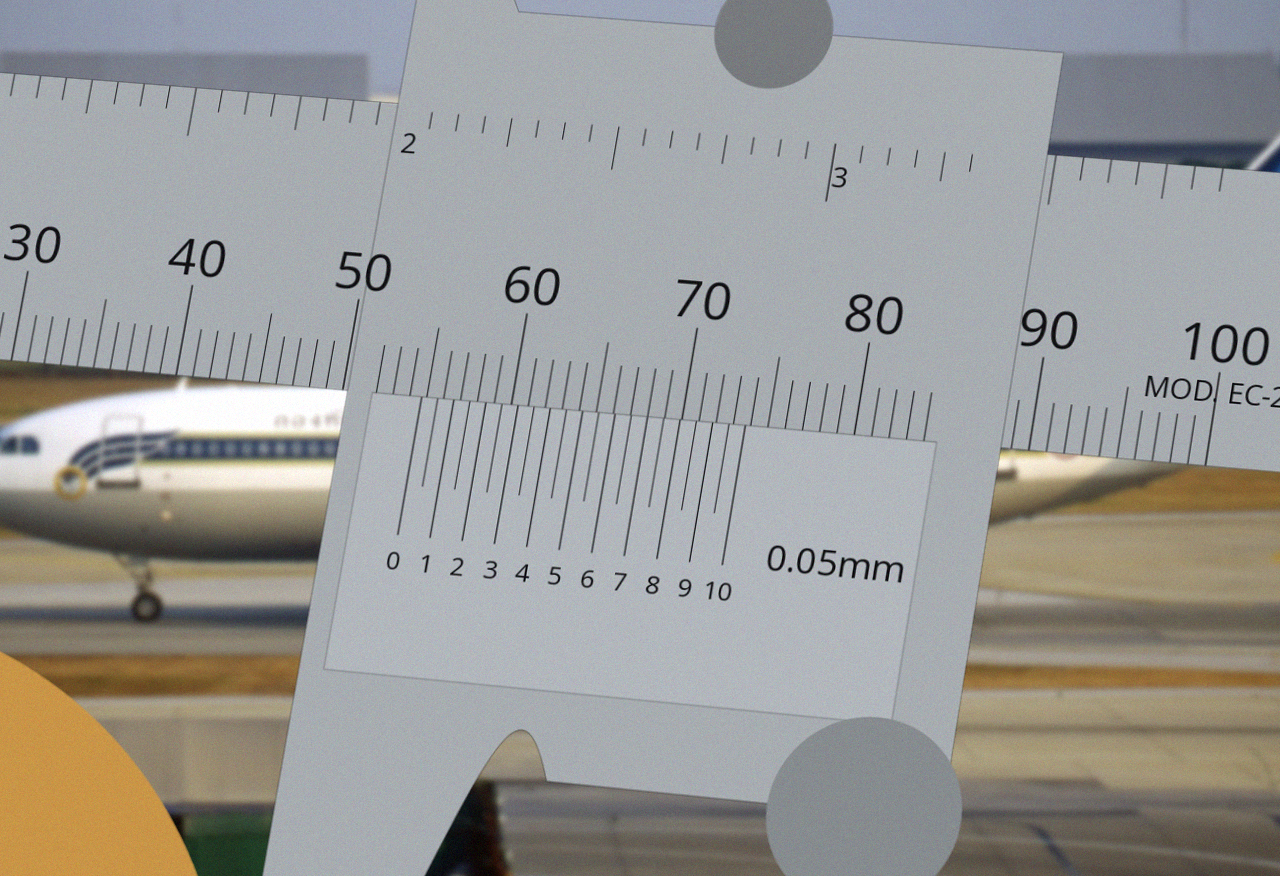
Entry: 54.7mm
